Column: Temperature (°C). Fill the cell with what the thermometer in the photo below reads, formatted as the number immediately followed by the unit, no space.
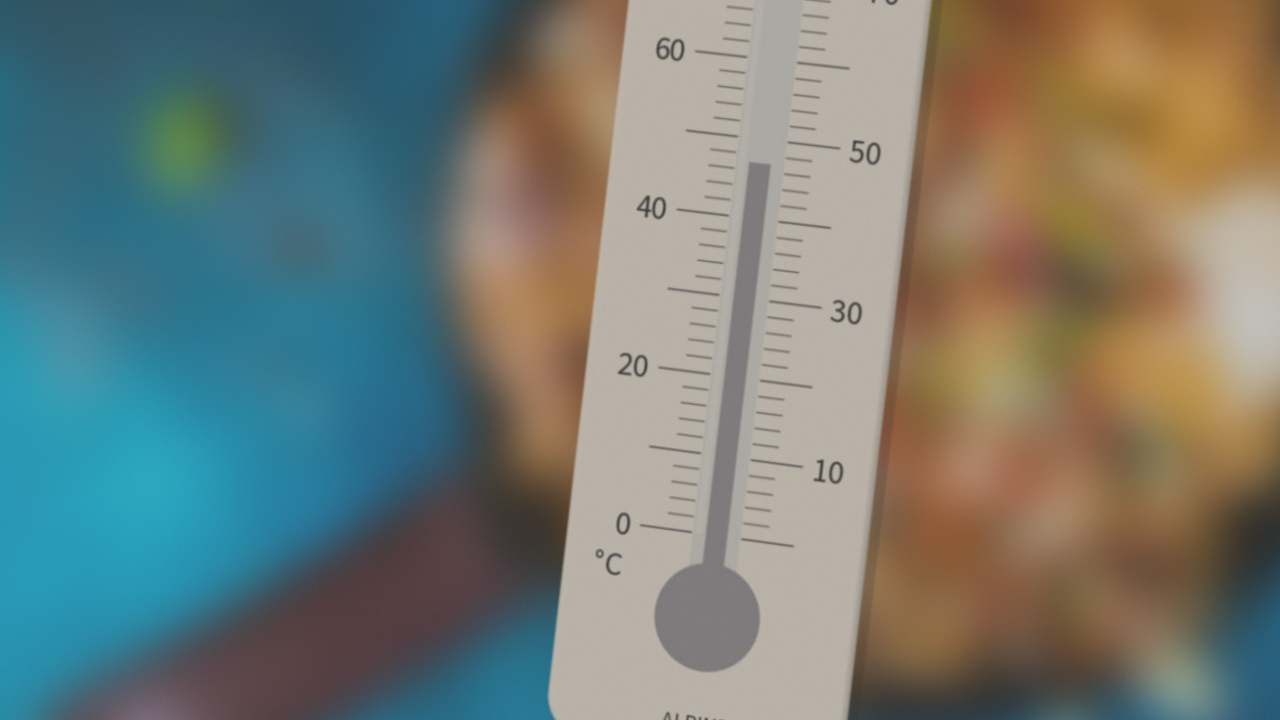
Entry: 47°C
